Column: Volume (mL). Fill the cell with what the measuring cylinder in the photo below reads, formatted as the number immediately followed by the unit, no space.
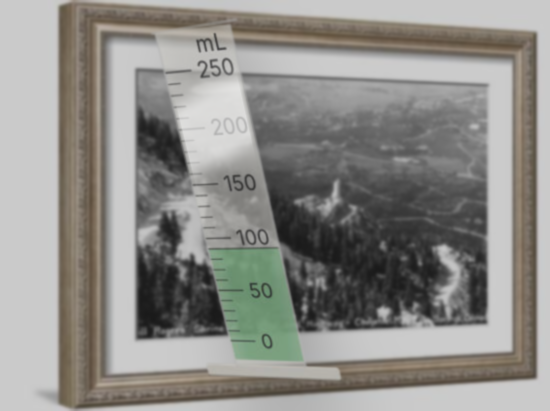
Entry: 90mL
